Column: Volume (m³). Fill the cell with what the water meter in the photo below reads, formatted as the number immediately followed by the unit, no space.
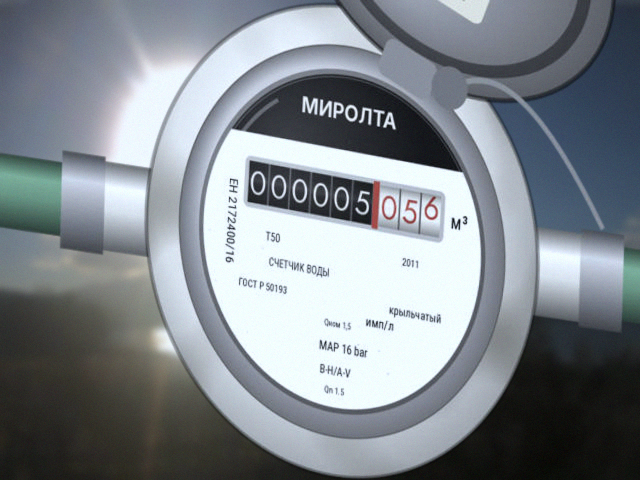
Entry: 5.056m³
